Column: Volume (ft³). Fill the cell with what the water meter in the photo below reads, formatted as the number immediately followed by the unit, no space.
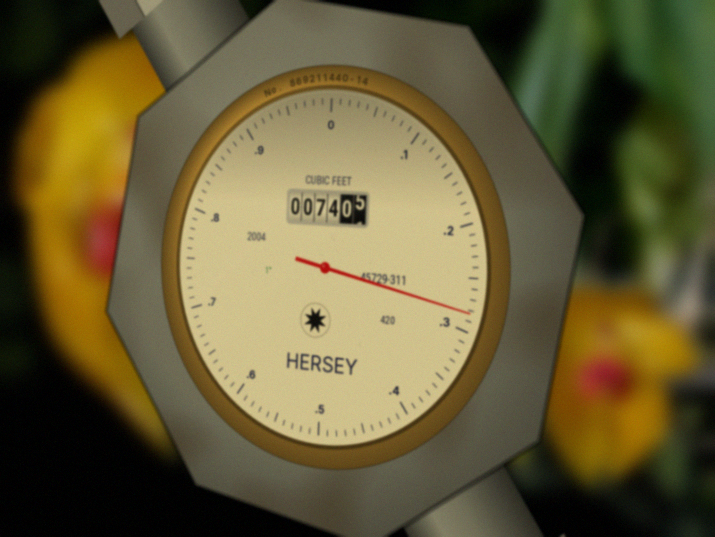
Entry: 7405.28ft³
